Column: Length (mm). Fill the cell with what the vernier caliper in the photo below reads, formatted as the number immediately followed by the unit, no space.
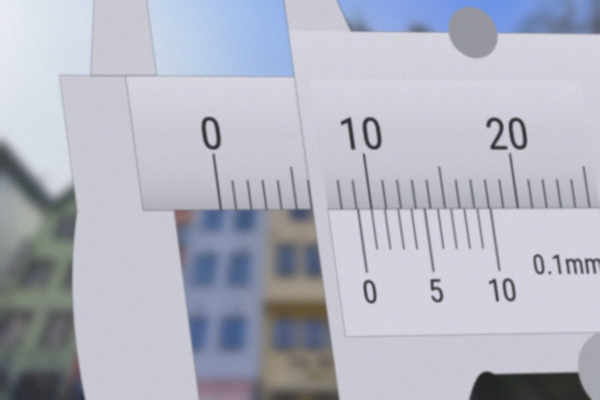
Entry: 9.1mm
